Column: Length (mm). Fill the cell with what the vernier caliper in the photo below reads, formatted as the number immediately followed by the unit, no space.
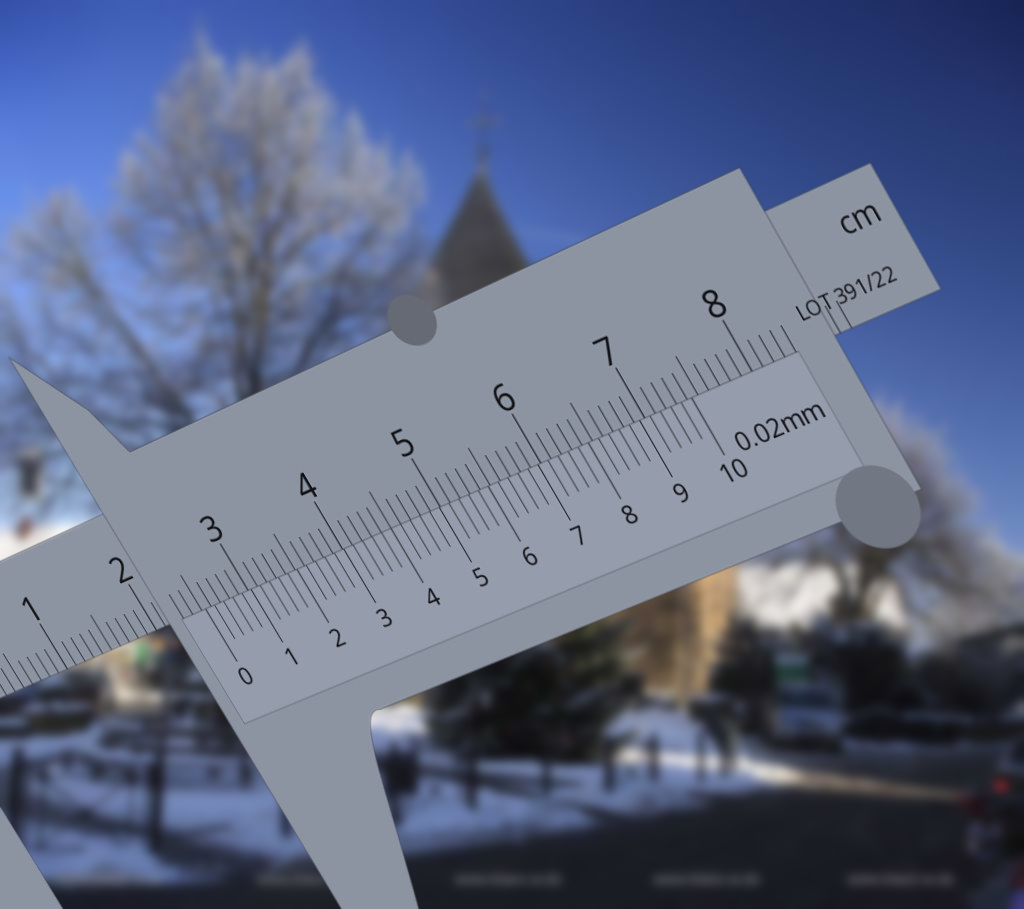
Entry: 25.4mm
